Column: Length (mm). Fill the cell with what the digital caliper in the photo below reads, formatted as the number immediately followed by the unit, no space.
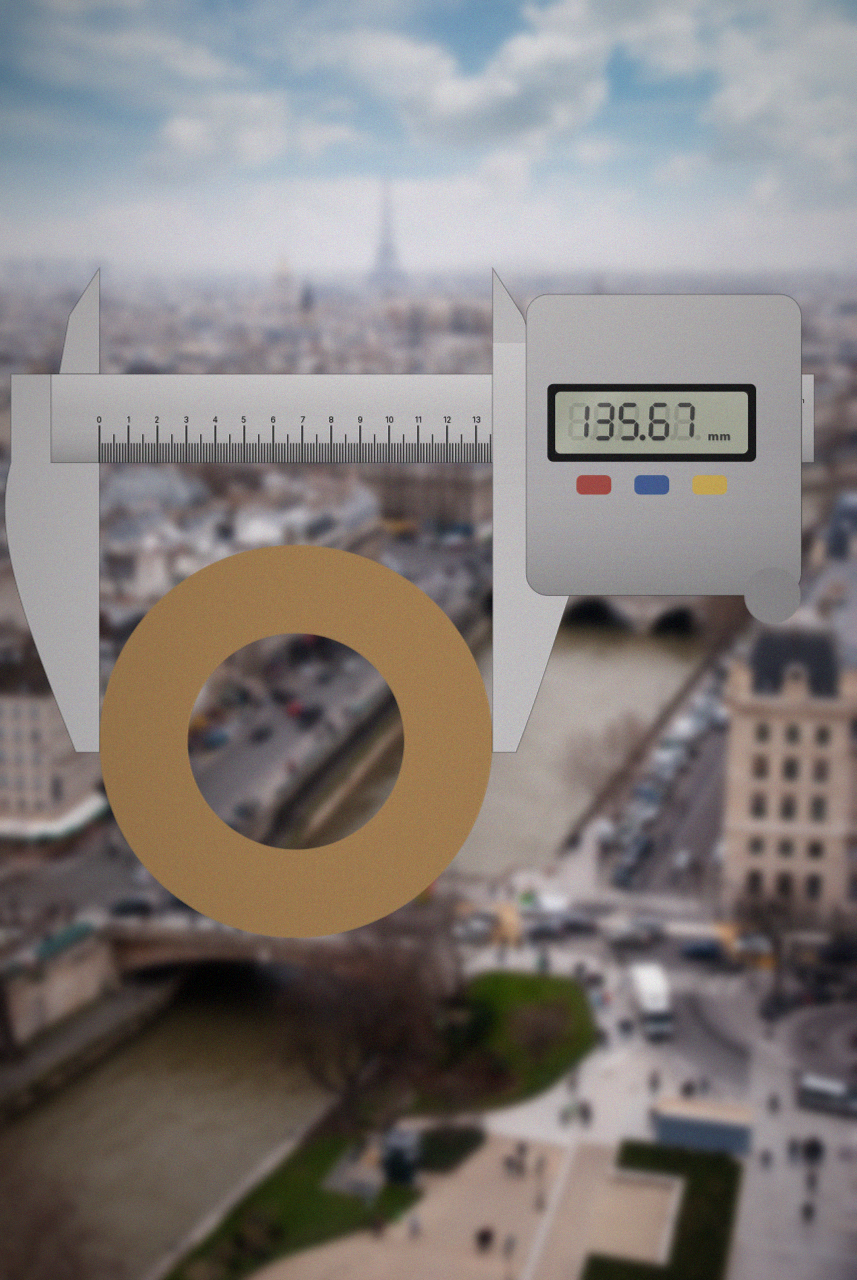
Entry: 135.67mm
